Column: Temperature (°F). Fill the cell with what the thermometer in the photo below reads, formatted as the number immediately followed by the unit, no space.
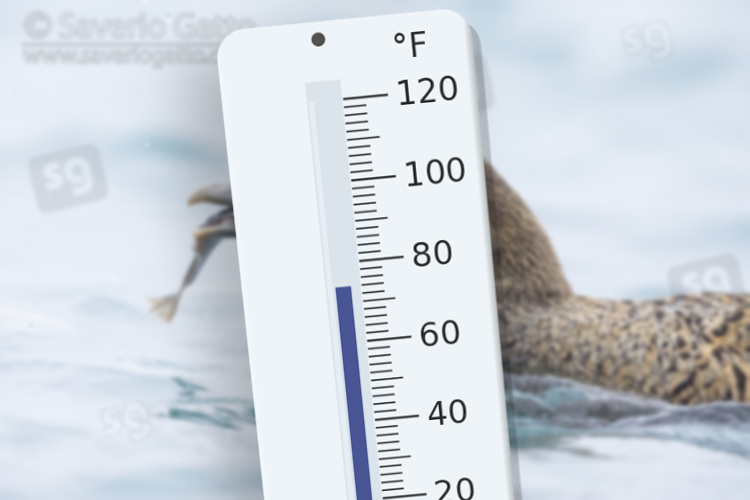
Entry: 74°F
